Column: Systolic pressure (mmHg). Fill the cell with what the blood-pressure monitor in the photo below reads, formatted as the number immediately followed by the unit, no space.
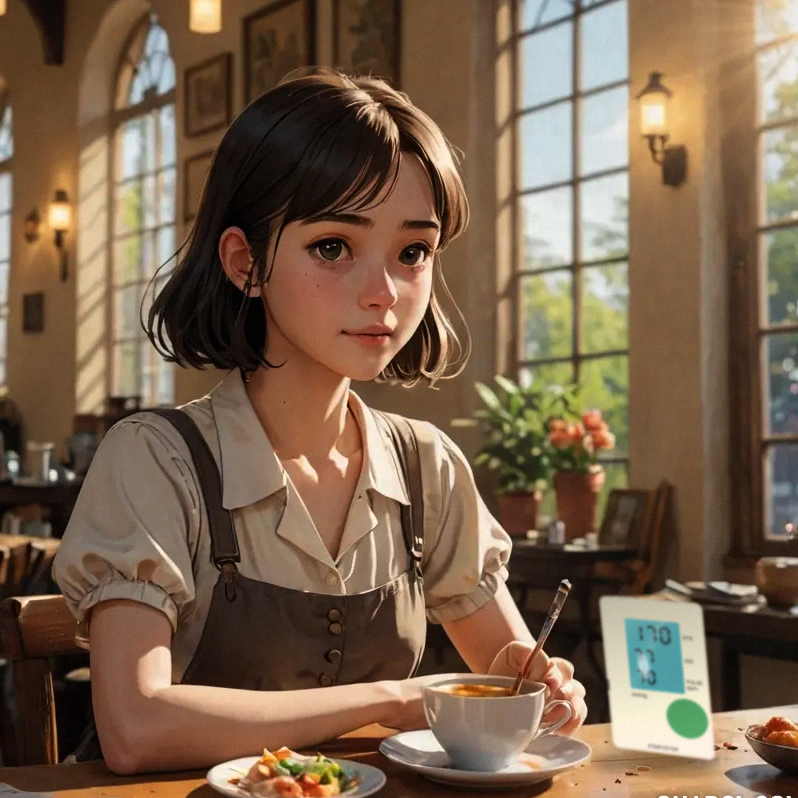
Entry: 170mmHg
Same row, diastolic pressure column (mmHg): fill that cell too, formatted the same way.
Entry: 77mmHg
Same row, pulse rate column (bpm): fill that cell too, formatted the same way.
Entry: 70bpm
